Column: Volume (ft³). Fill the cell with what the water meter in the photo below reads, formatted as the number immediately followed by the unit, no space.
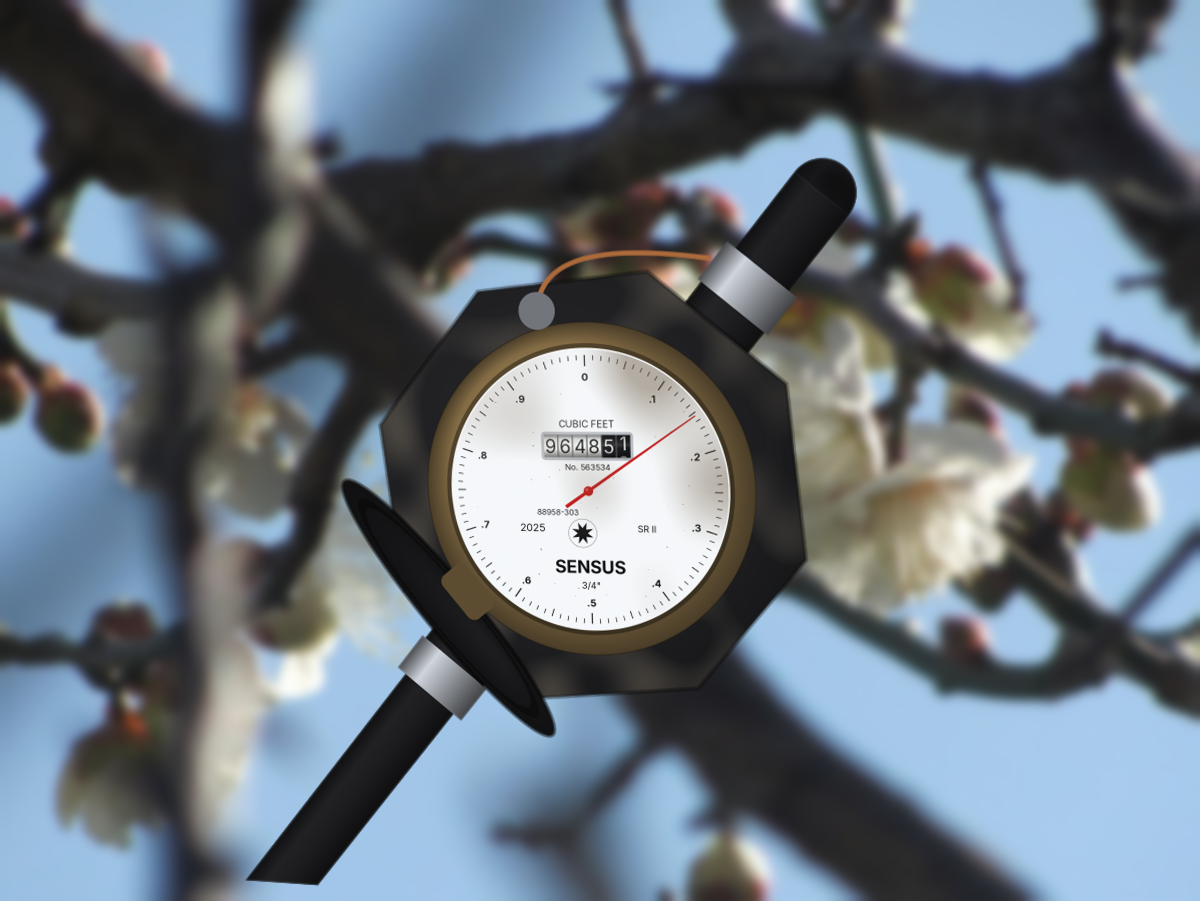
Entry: 964851.15ft³
